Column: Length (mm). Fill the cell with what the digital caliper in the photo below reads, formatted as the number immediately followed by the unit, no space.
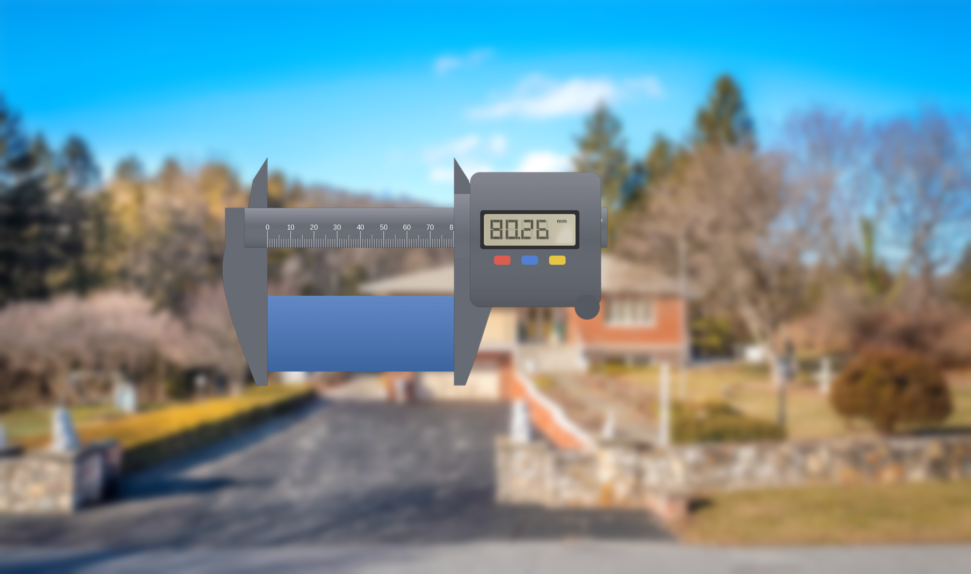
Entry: 80.26mm
